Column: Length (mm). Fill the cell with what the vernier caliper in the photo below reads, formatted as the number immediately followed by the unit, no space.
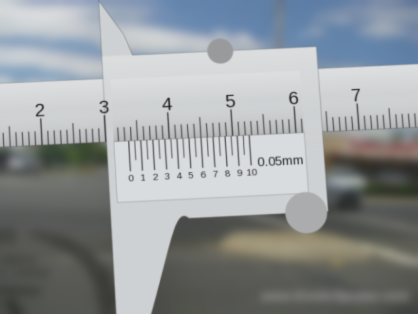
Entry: 33.6mm
